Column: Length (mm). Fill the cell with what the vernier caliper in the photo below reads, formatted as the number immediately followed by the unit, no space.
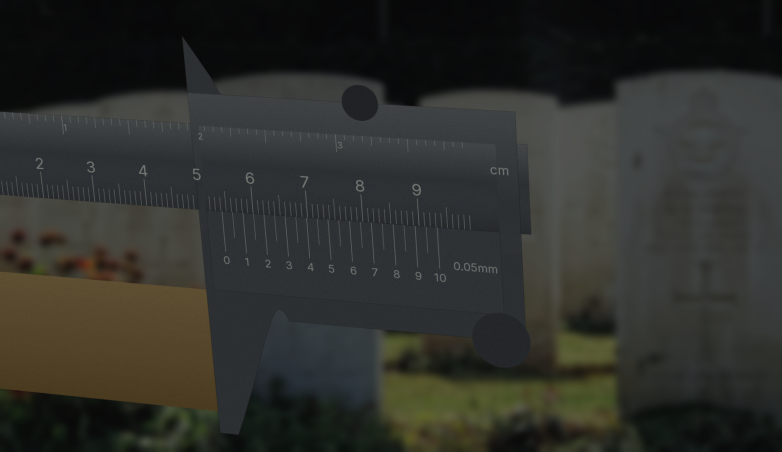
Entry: 54.2mm
